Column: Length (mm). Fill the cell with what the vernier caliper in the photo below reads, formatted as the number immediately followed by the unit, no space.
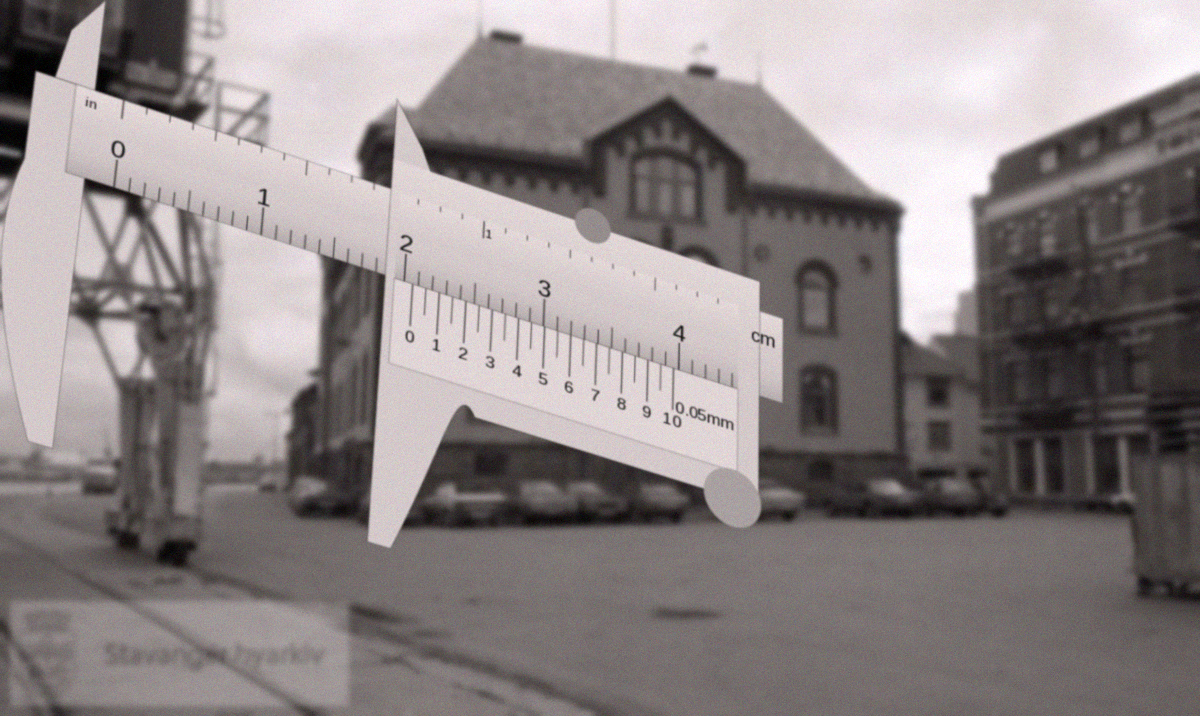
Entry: 20.6mm
